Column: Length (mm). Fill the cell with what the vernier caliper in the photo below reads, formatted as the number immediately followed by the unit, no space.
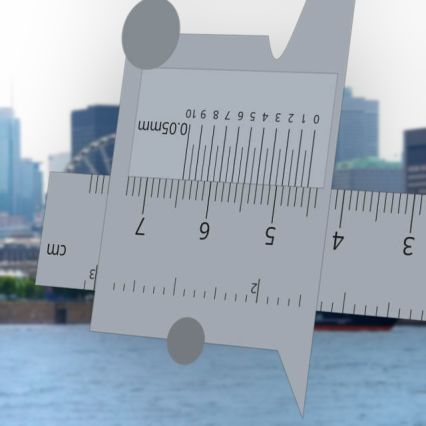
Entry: 45.4mm
